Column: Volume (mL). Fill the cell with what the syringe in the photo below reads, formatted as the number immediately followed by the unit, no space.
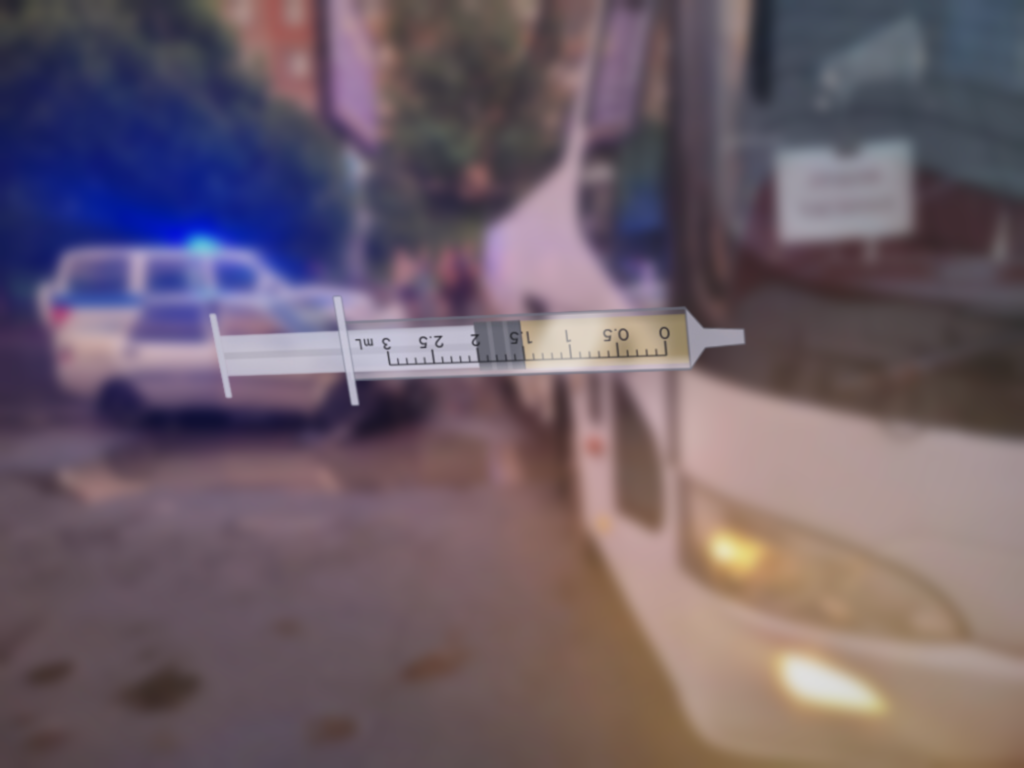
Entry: 1.5mL
